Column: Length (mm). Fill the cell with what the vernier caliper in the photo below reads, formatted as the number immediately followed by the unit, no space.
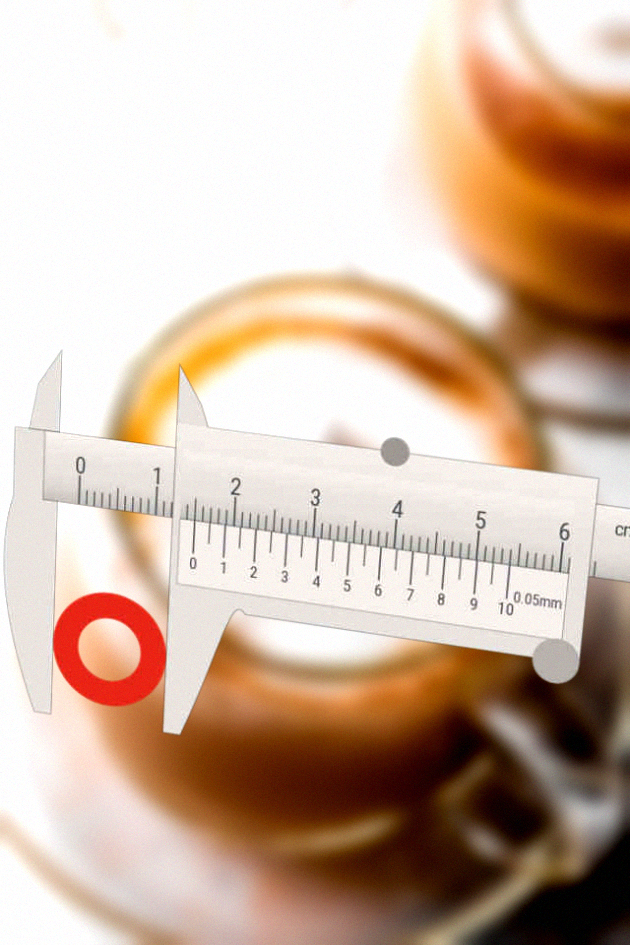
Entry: 15.0mm
